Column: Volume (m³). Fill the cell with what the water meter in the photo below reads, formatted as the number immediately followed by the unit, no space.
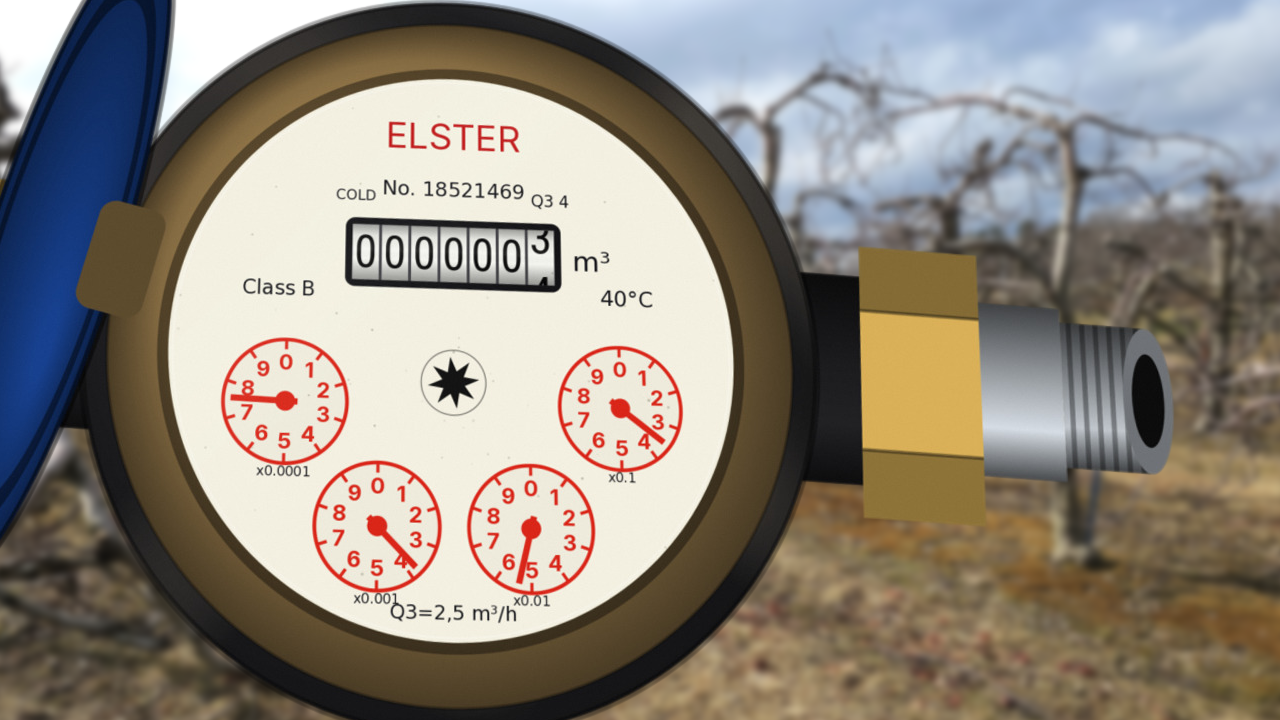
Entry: 3.3537m³
